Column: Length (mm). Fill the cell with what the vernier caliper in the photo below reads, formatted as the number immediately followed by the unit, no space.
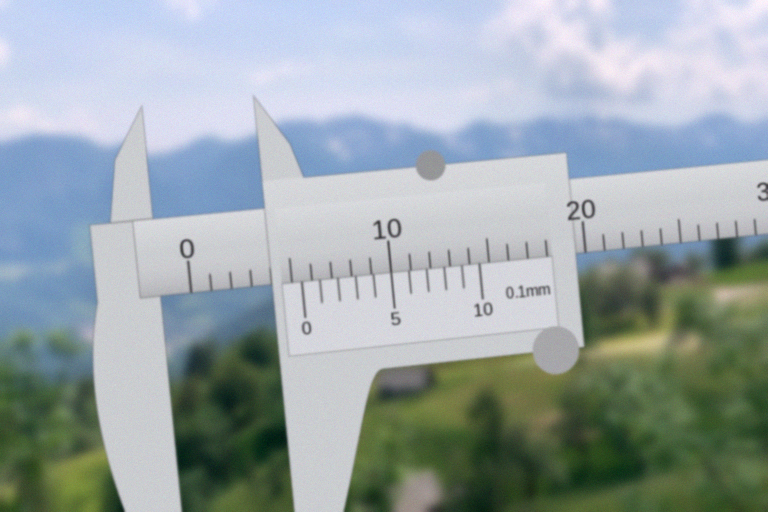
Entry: 5.5mm
